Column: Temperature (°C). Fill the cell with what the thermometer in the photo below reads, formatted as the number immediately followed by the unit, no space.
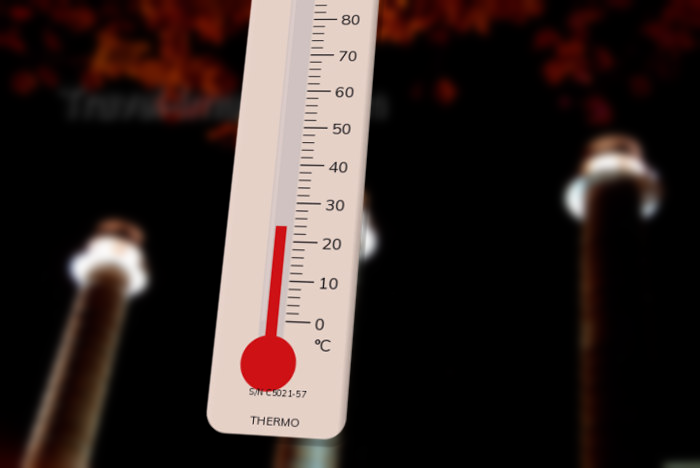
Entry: 24°C
